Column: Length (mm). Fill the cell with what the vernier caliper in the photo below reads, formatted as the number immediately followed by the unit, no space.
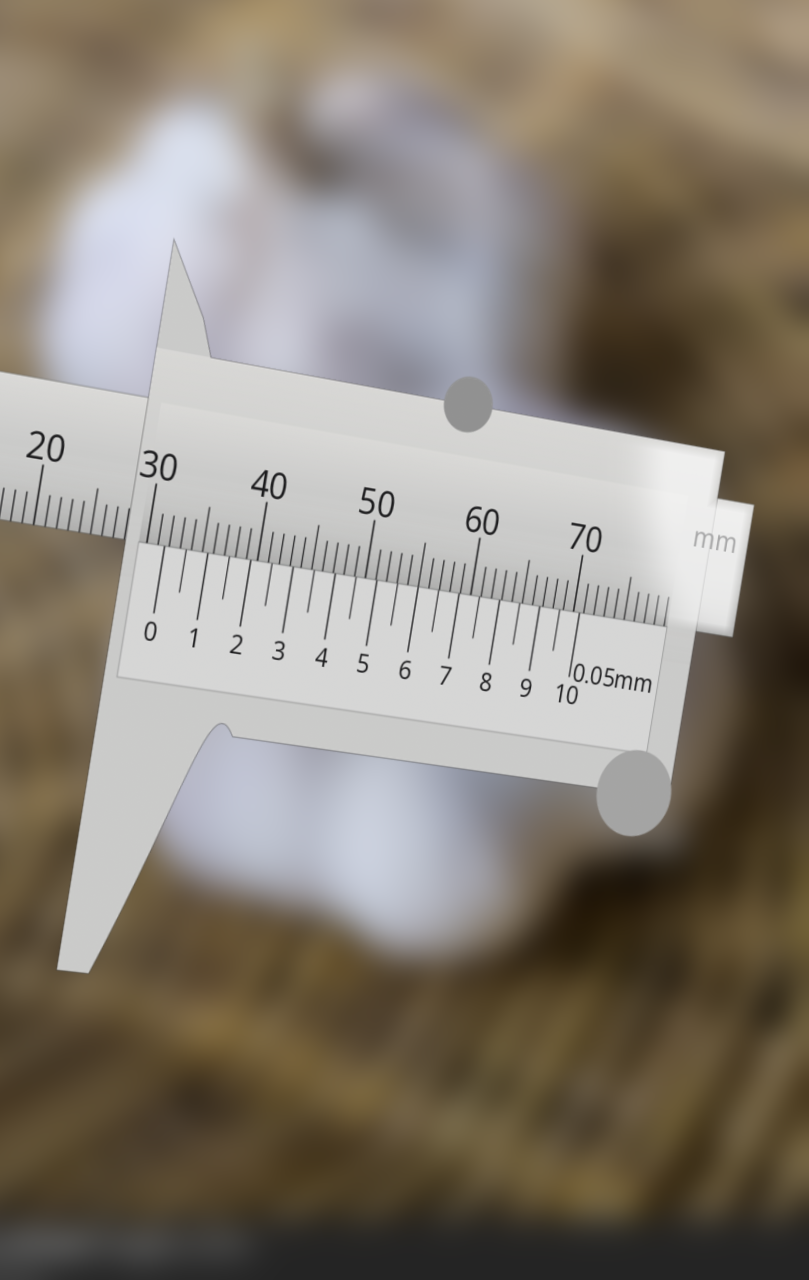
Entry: 31.6mm
